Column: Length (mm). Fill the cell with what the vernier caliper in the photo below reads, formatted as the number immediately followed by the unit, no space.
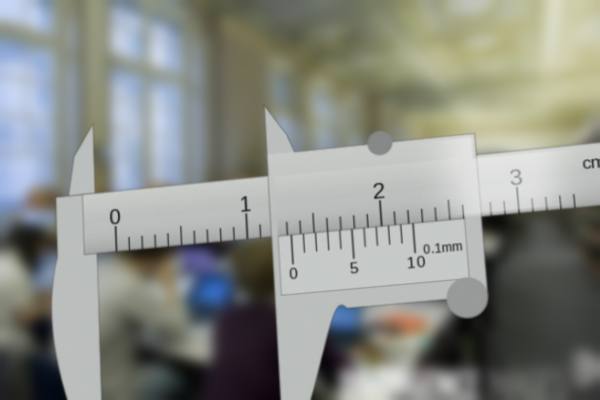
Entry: 13.3mm
